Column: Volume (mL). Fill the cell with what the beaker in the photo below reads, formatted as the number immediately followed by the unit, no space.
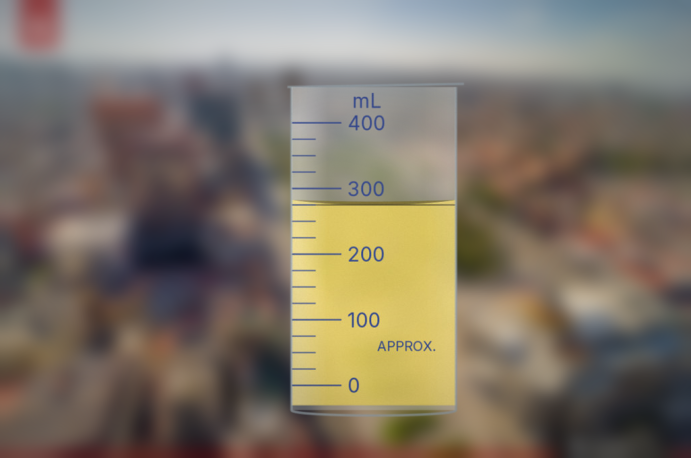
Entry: 275mL
